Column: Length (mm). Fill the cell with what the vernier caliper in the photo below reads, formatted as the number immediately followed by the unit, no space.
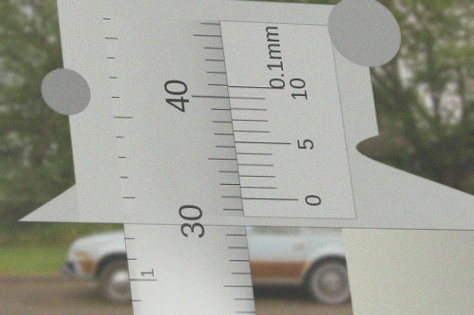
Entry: 31.9mm
